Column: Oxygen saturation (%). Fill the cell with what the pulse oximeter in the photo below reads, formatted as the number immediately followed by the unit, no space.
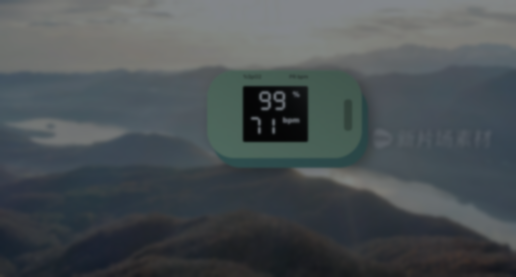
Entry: 99%
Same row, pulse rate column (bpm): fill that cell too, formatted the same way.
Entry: 71bpm
